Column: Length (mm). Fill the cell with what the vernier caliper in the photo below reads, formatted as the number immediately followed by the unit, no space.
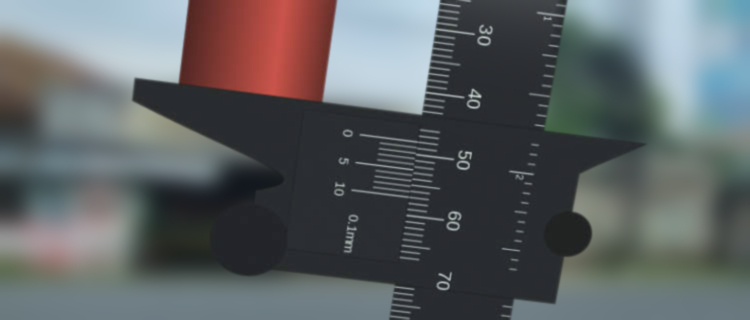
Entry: 48.0mm
